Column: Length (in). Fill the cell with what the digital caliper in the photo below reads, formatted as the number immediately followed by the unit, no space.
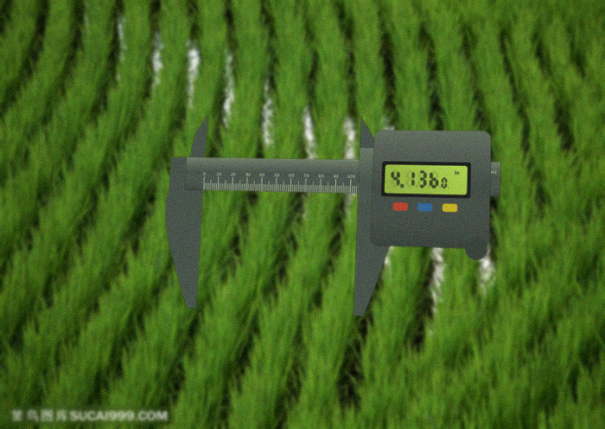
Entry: 4.1360in
